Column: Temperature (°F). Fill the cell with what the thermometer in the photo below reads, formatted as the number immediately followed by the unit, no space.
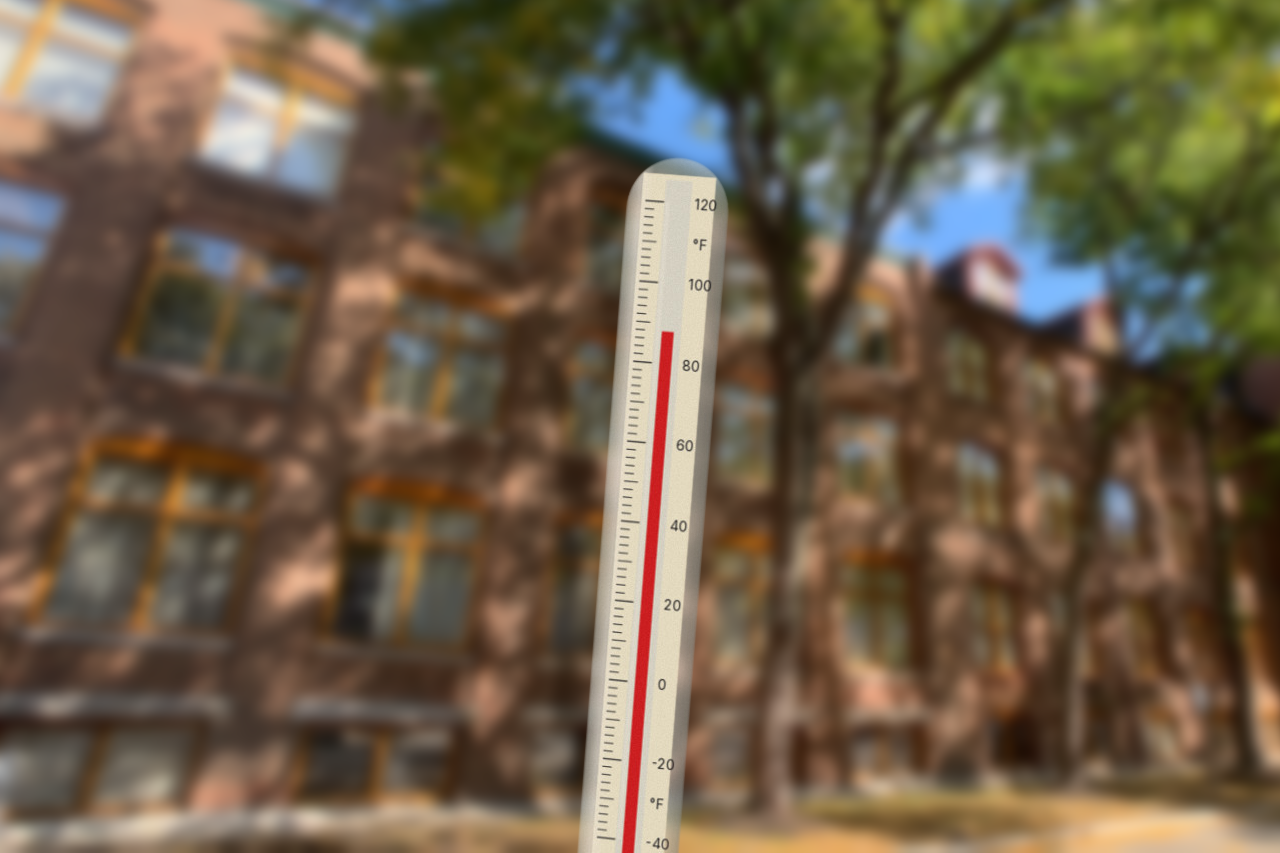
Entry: 88°F
